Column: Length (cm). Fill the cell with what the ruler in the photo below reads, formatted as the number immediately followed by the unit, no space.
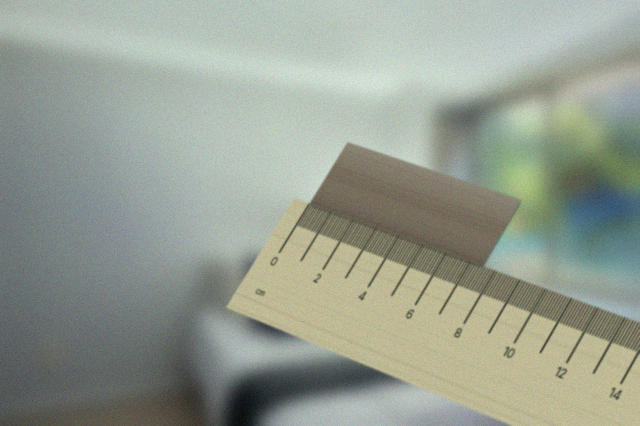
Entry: 7.5cm
